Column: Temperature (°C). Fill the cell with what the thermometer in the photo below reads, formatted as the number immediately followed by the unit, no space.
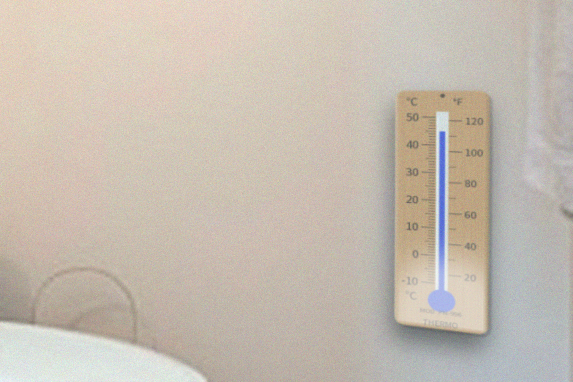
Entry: 45°C
